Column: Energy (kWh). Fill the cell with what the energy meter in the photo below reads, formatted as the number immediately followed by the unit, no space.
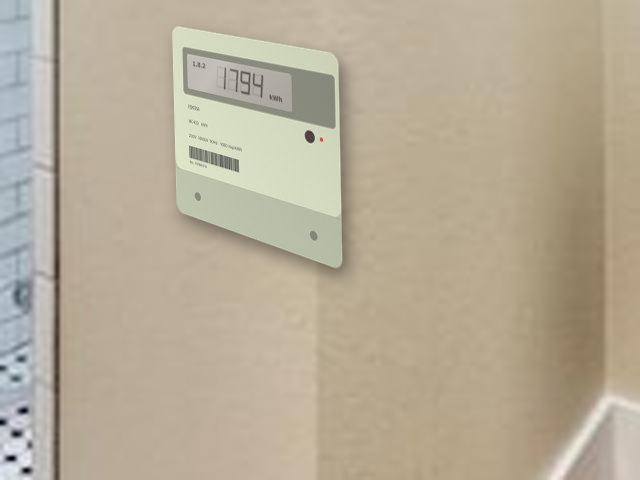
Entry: 1794kWh
